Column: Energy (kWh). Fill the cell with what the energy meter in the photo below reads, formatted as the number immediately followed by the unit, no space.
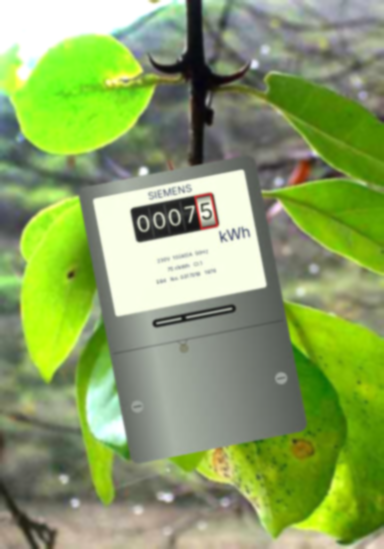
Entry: 7.5kWh
